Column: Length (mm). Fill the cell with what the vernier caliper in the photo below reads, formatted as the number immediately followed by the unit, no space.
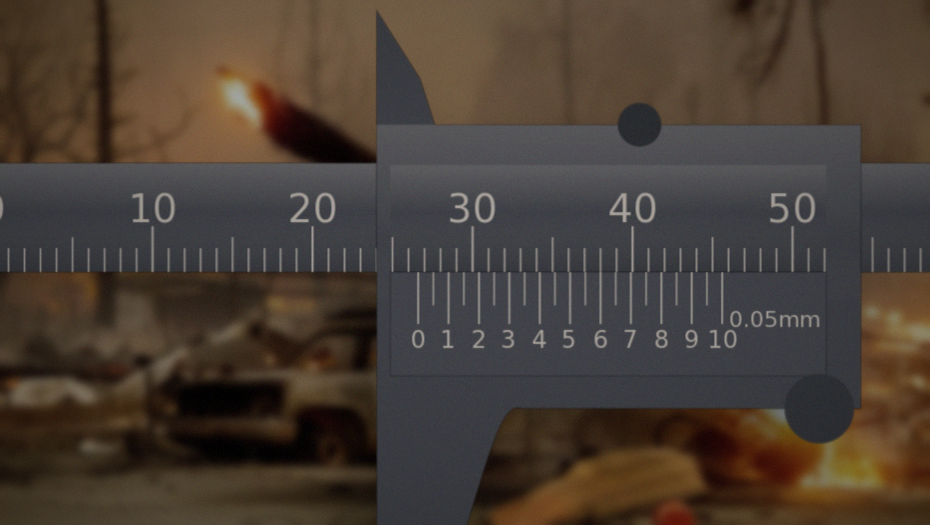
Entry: 26.6mm
